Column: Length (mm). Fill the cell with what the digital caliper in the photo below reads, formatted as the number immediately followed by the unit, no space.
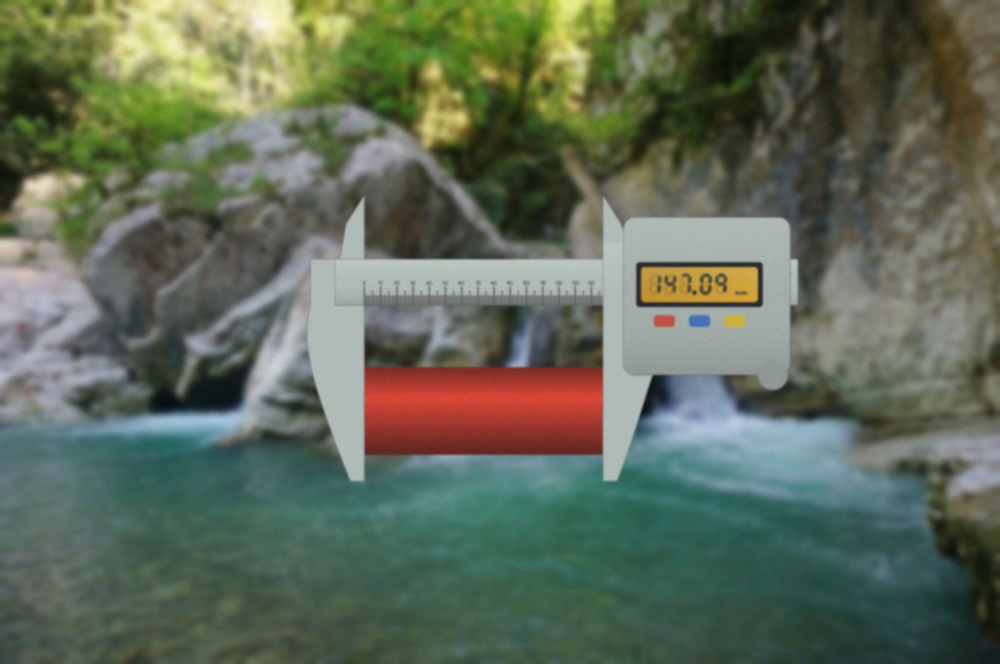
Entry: 147.09mm
